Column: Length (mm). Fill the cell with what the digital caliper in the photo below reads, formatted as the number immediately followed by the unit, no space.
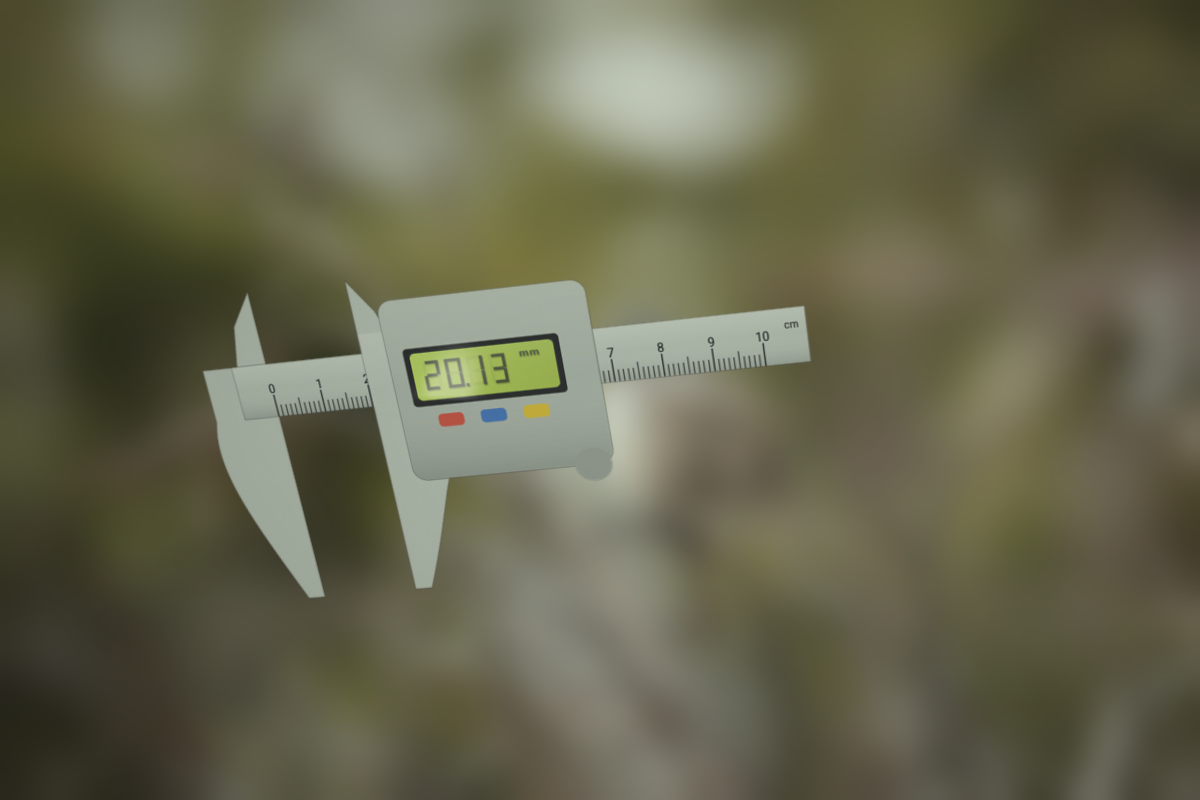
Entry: 20.13mm
